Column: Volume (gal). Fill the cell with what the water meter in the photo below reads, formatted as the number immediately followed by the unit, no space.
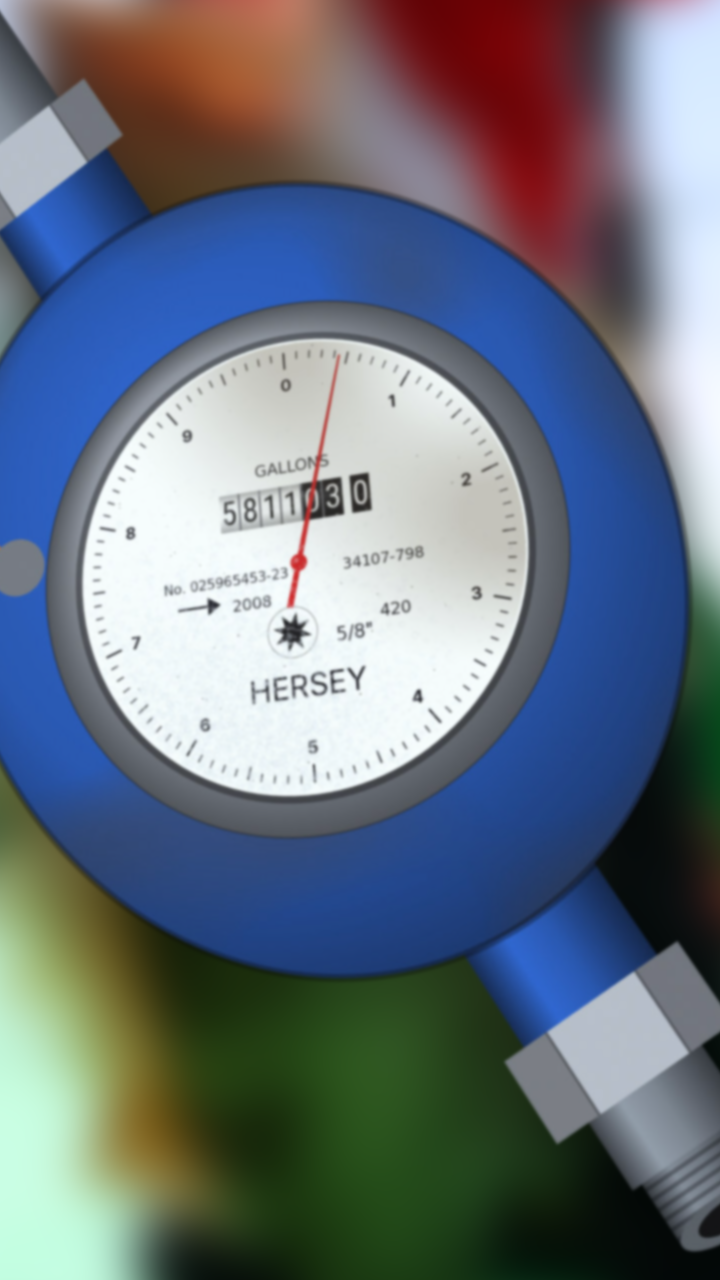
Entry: 5811030.4gal
